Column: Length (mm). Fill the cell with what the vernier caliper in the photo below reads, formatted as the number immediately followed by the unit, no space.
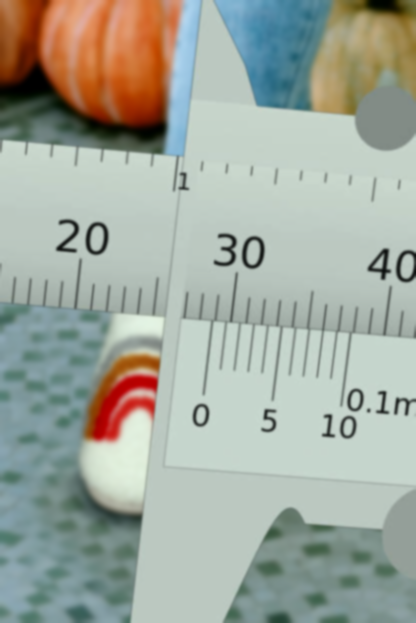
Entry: 28.8mm
